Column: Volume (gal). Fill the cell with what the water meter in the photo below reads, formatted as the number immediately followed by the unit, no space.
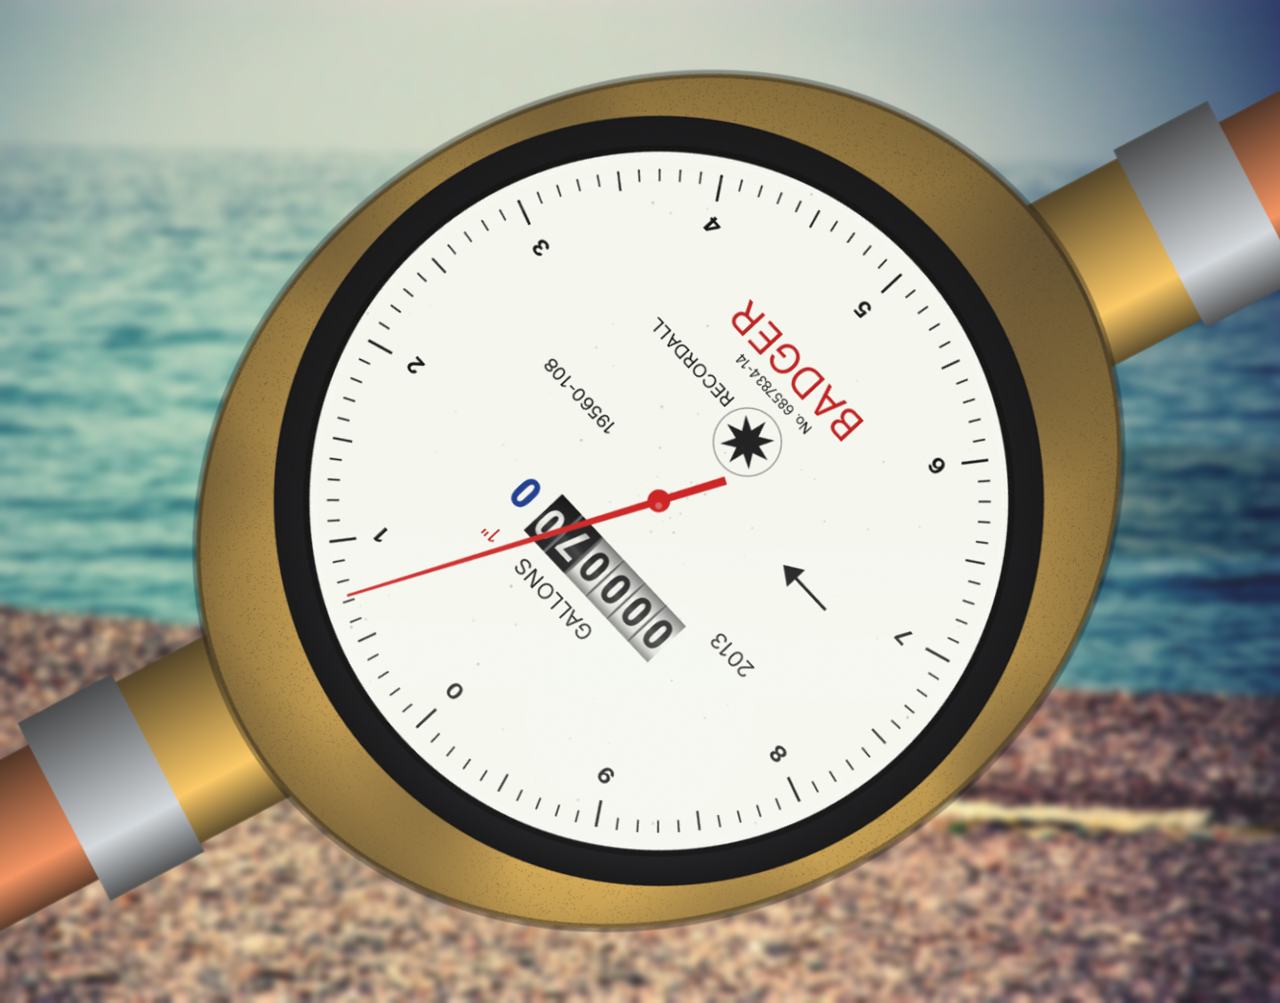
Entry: 700.7gal
